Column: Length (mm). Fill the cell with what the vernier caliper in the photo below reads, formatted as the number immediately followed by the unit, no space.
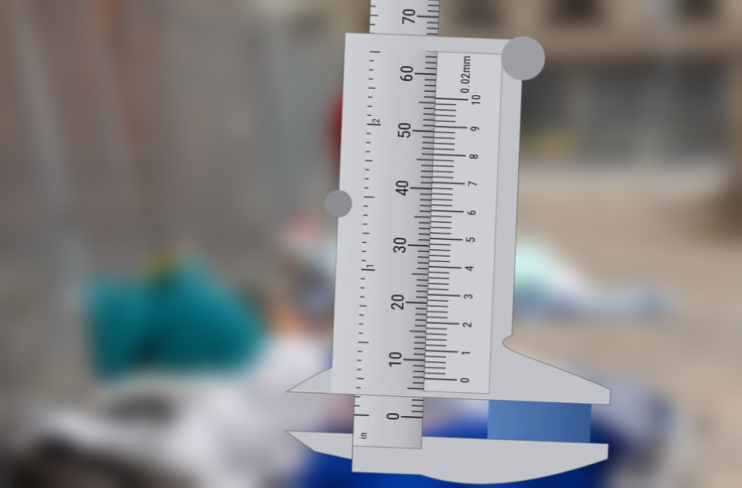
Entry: 6.8mm
